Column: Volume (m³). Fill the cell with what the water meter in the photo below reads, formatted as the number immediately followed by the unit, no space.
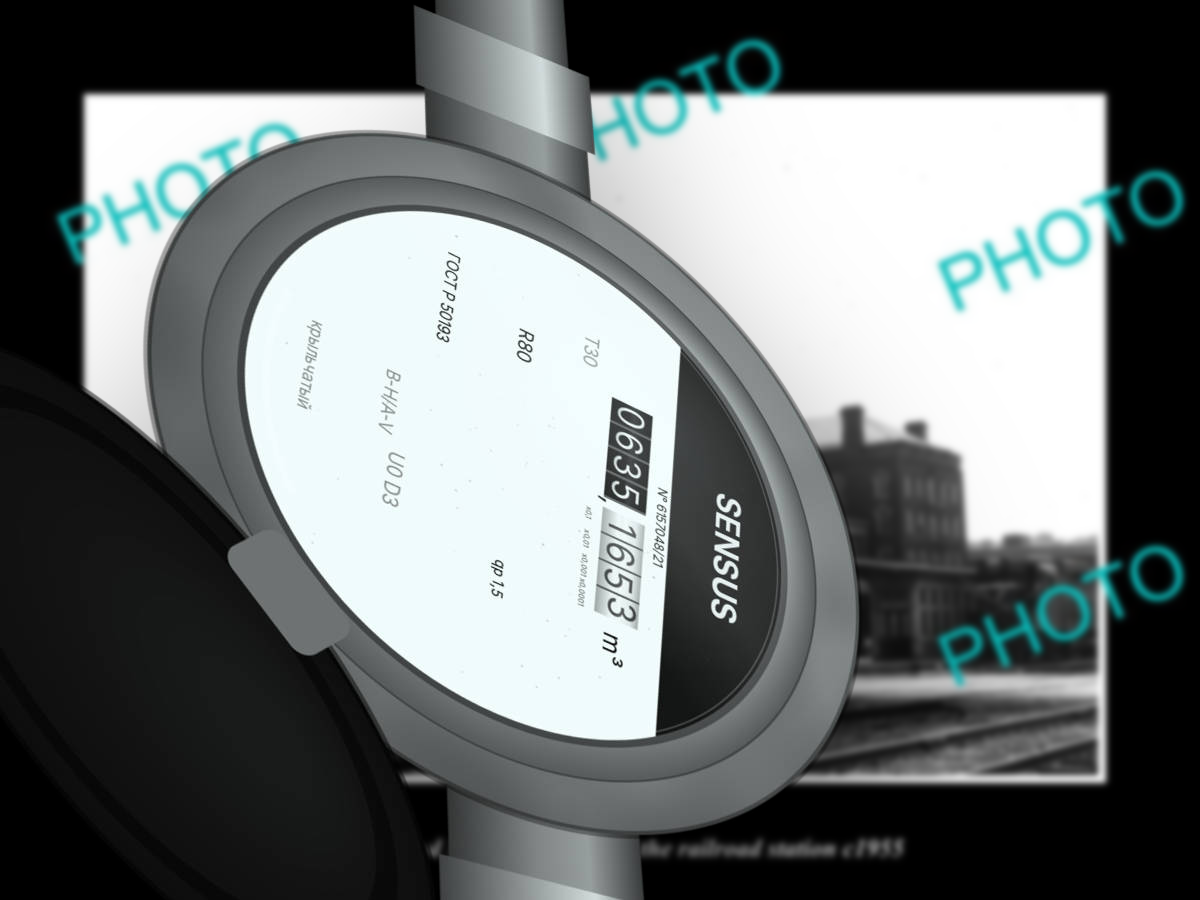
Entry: 635.1653m³
